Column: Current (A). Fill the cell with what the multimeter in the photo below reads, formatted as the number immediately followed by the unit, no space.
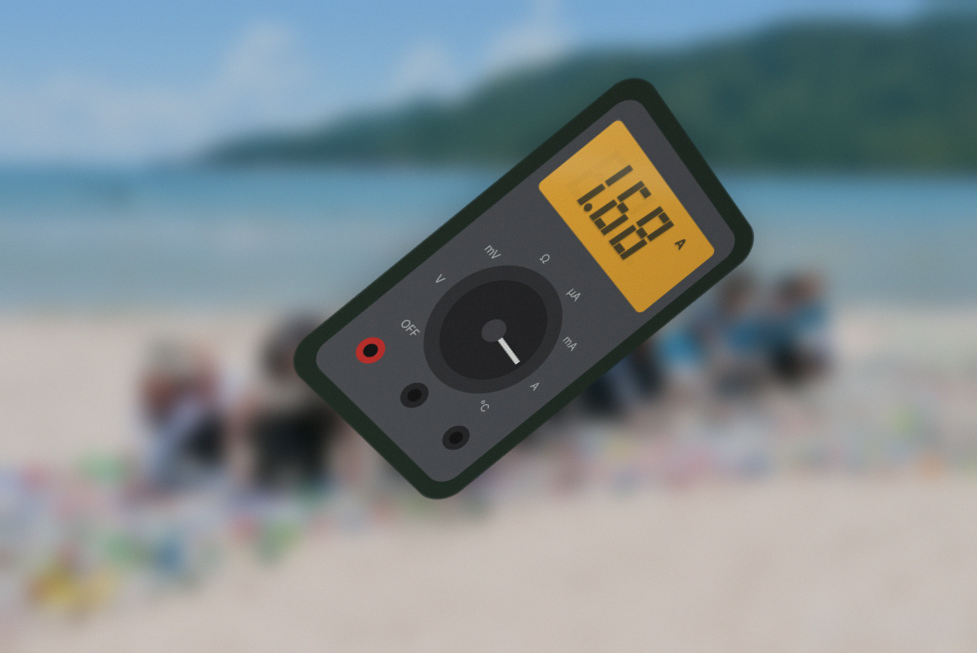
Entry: 1.68A
